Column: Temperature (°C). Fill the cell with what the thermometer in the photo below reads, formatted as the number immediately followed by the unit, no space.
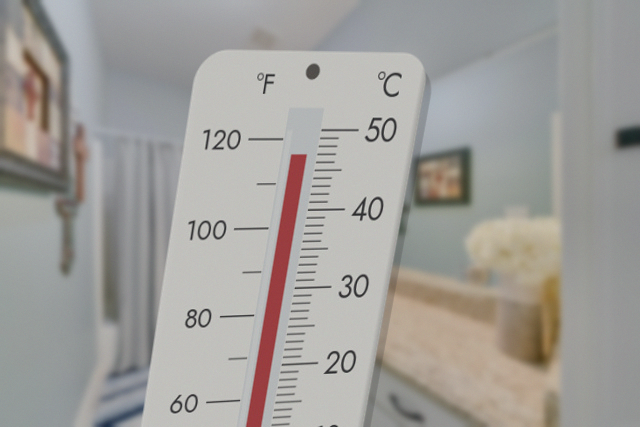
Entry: 47°C
